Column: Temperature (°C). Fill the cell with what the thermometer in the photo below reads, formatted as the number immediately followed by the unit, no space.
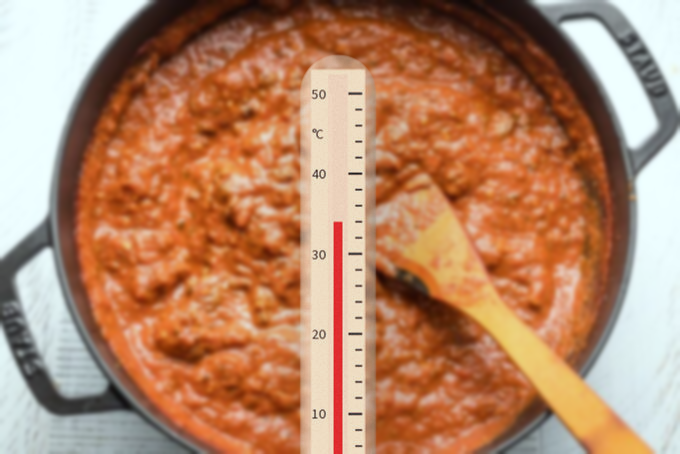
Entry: 34°C
